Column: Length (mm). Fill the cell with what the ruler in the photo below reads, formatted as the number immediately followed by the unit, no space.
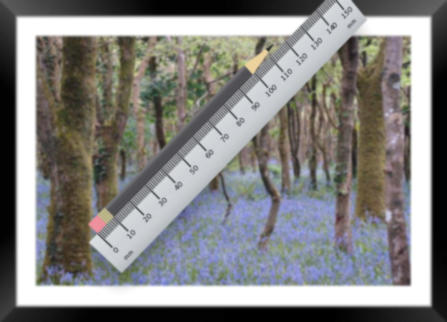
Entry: 115mm
